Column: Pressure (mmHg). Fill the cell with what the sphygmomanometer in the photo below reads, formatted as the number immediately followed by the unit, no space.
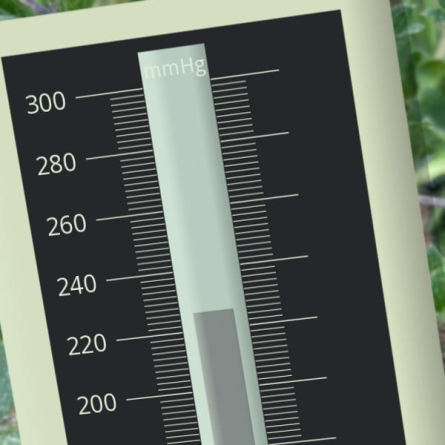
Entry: 226mmHg
